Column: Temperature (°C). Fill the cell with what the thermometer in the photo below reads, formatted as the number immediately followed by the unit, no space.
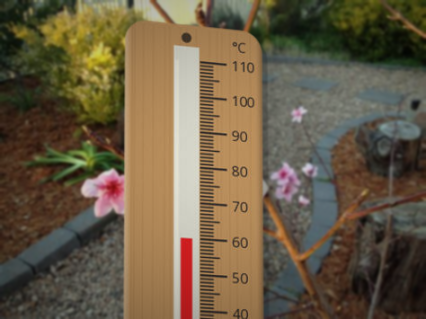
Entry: 60°C
